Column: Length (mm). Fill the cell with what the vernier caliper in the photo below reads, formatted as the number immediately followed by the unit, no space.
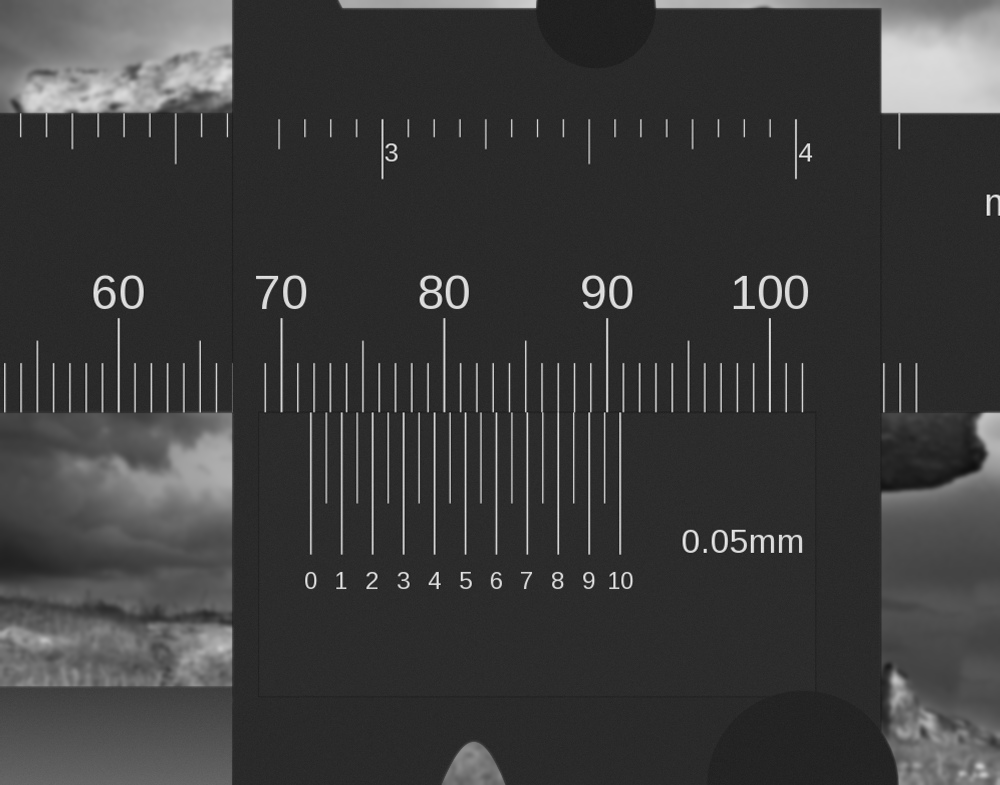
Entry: 71.8mm
